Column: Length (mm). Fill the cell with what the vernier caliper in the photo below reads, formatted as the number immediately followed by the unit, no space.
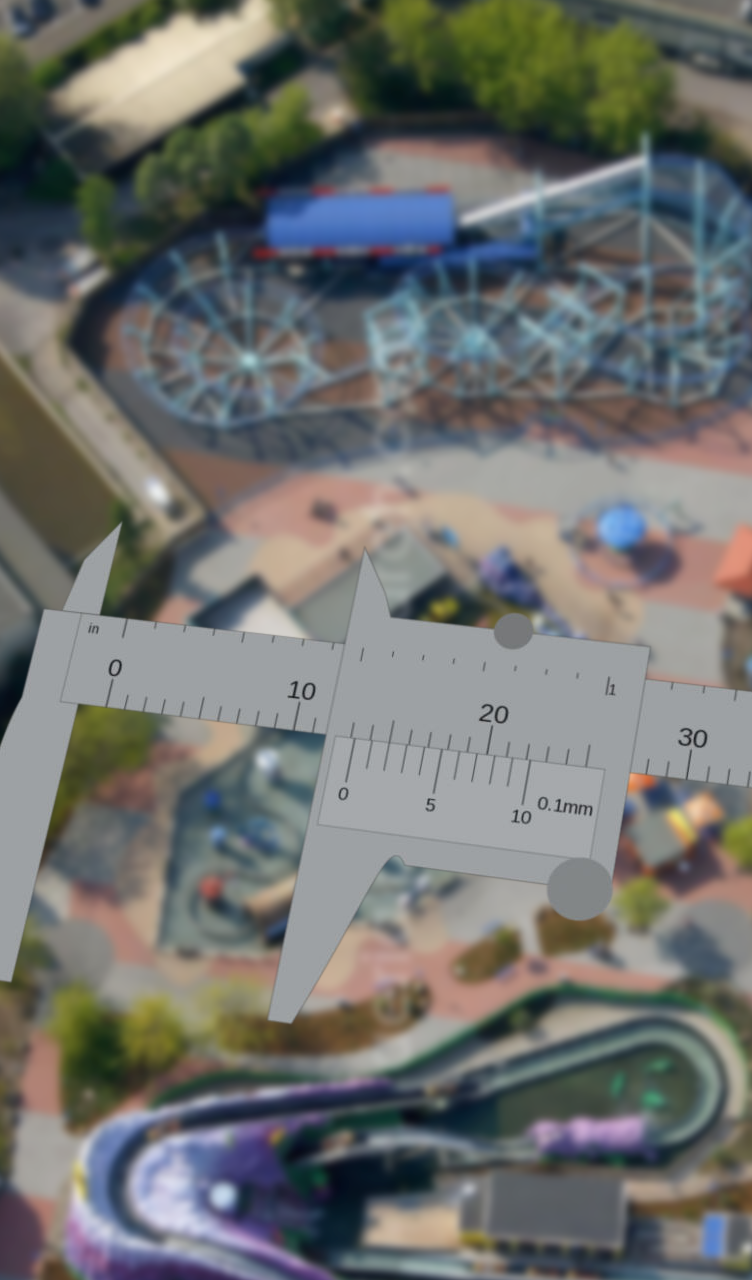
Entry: 13.2mm
